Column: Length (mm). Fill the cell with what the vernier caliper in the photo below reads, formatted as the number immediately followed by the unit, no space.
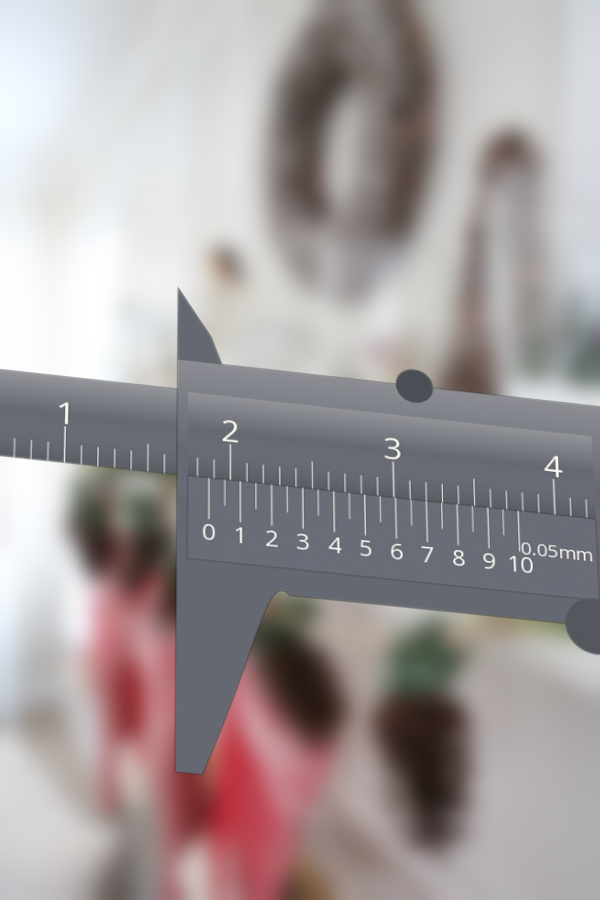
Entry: 18.7mm
